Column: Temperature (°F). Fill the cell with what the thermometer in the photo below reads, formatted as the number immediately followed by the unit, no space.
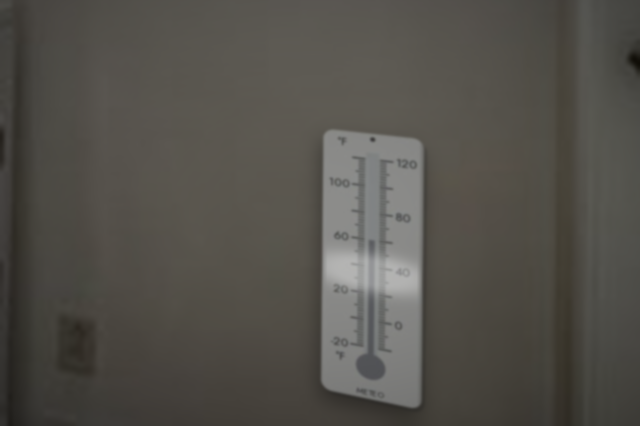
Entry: 60°F
